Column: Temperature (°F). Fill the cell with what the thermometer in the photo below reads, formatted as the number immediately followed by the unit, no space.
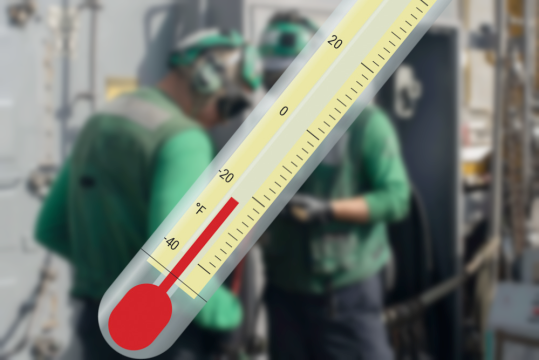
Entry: -23°F
